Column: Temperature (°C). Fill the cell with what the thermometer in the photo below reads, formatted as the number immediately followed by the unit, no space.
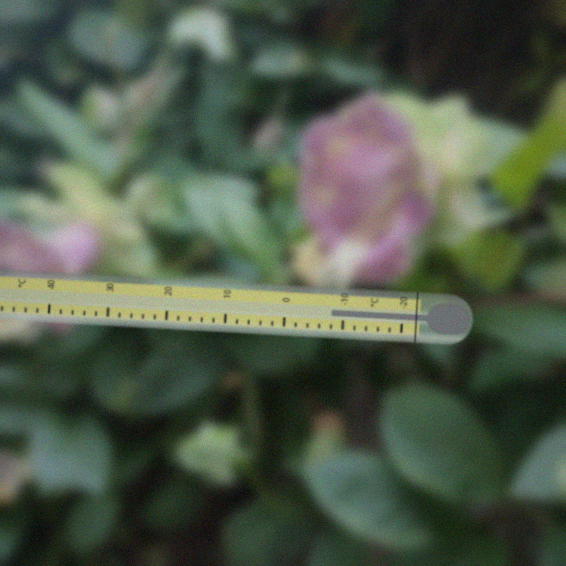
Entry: -8°C
